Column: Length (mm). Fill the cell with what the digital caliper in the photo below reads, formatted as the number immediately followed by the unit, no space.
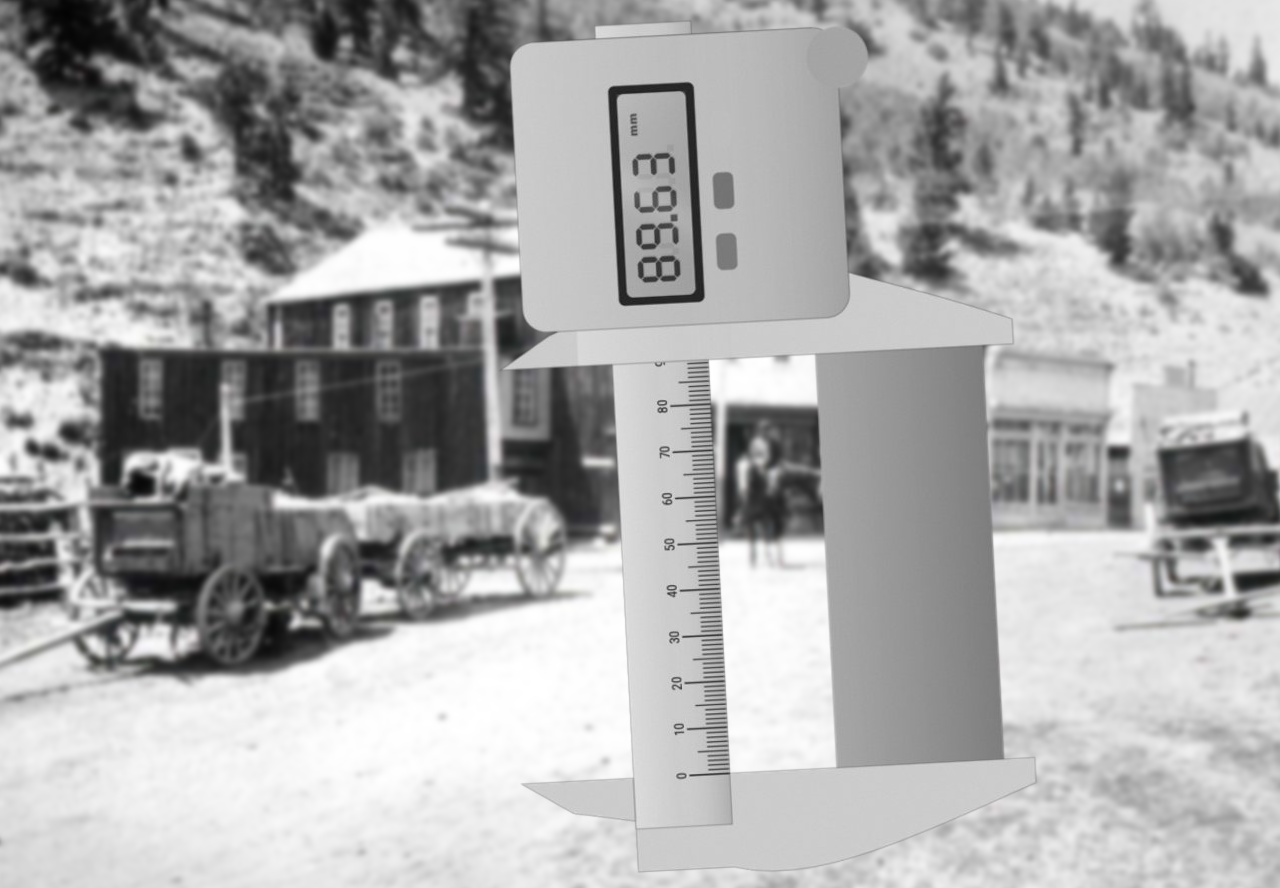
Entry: 89.63mm
